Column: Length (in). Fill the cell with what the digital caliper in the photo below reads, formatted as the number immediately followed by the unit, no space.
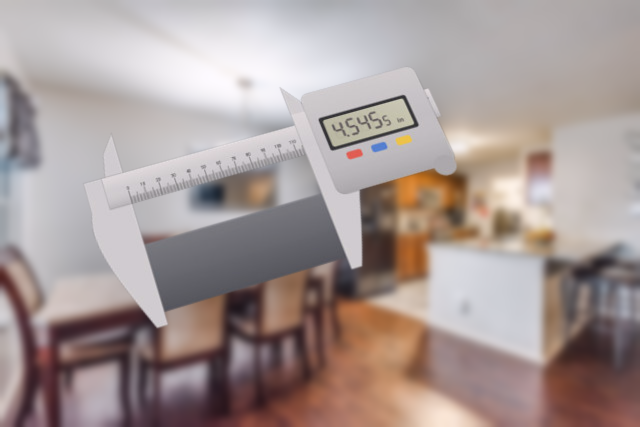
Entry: 4.5455in
